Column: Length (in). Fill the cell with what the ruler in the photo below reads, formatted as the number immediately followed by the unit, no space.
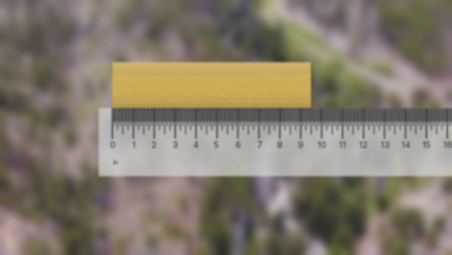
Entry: 9.5in
